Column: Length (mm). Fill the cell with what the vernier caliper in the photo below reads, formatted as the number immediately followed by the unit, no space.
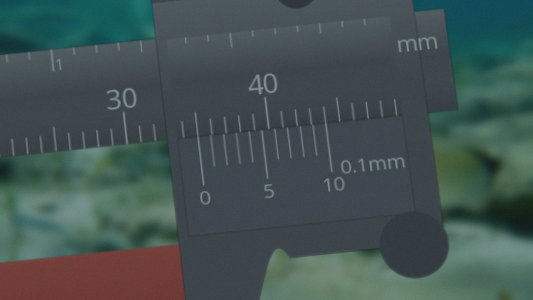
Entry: 35.0mm
